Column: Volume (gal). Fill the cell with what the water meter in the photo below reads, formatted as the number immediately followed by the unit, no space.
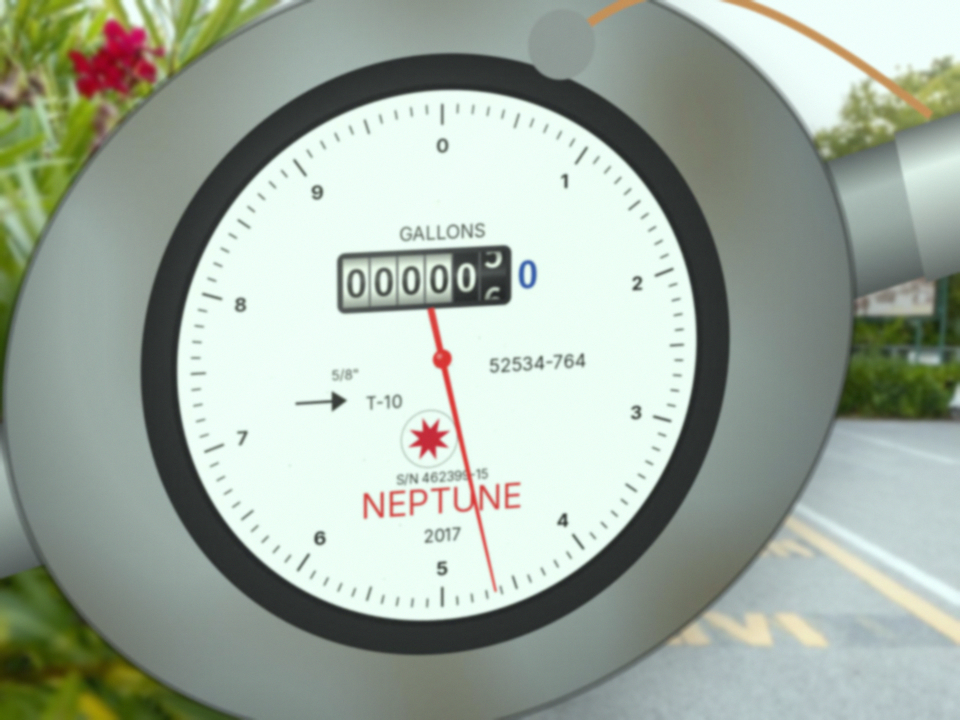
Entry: 54.6gal
